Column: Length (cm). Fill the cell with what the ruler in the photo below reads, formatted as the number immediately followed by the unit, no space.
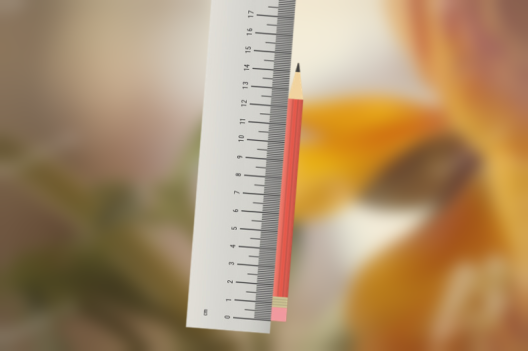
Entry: 14.5cm
